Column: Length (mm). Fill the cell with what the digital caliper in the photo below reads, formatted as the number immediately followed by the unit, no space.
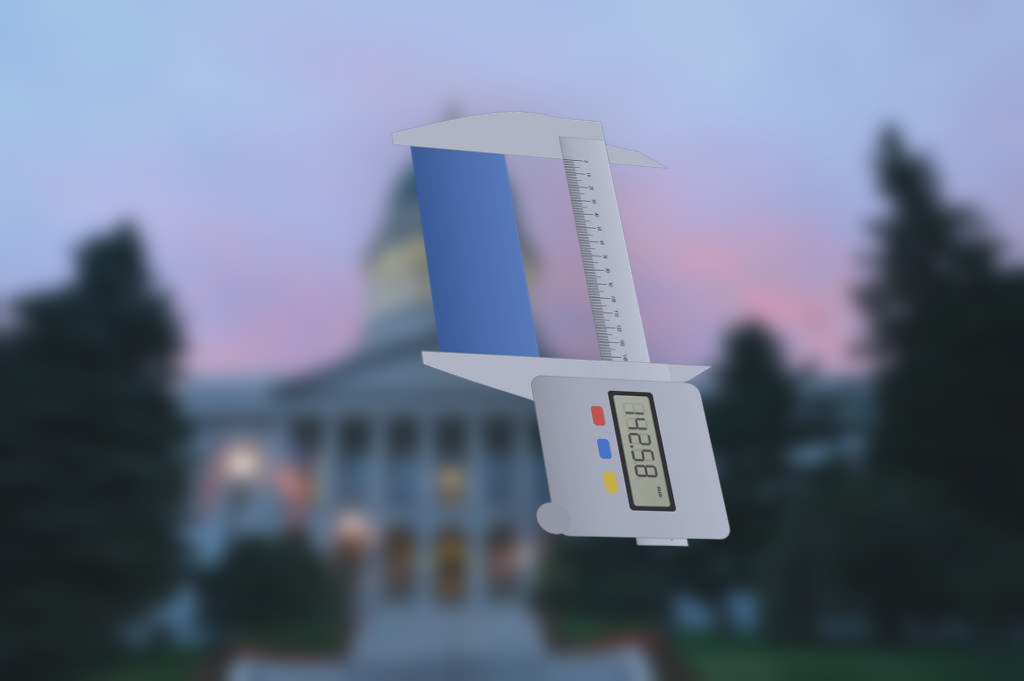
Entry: 142.58mm
